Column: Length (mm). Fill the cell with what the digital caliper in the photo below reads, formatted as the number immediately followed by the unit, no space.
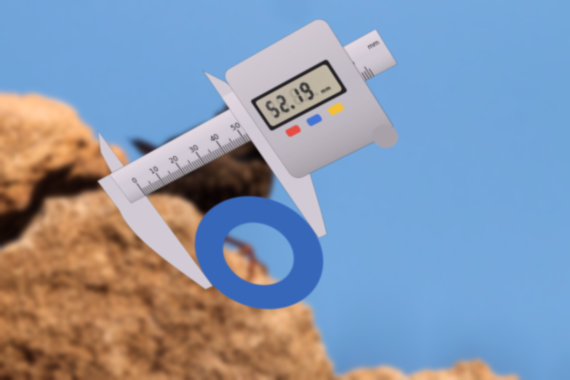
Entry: 52.19mm
